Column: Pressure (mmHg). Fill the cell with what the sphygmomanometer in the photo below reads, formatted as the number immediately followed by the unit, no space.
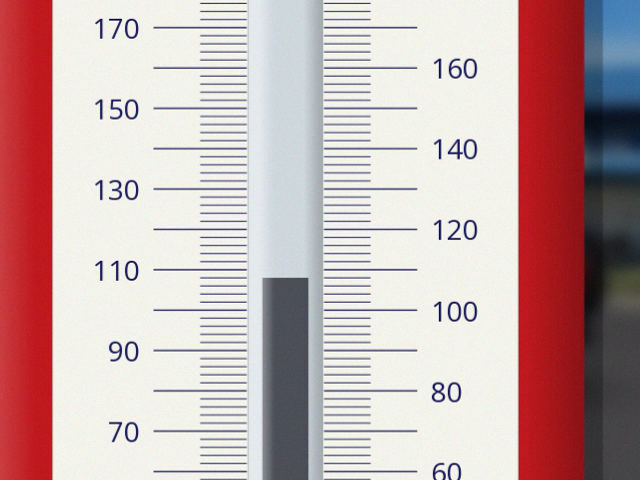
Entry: 108mmHg
